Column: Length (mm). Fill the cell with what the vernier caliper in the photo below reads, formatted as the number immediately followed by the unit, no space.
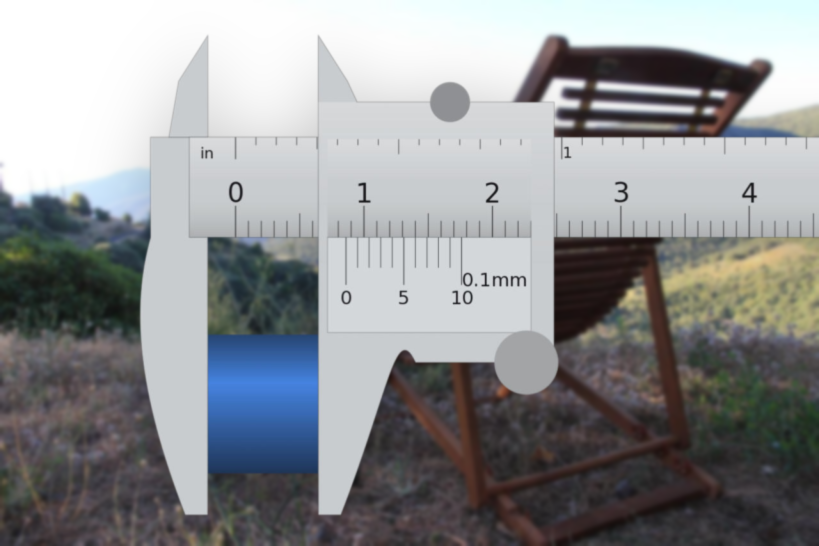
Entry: 8.6mm
